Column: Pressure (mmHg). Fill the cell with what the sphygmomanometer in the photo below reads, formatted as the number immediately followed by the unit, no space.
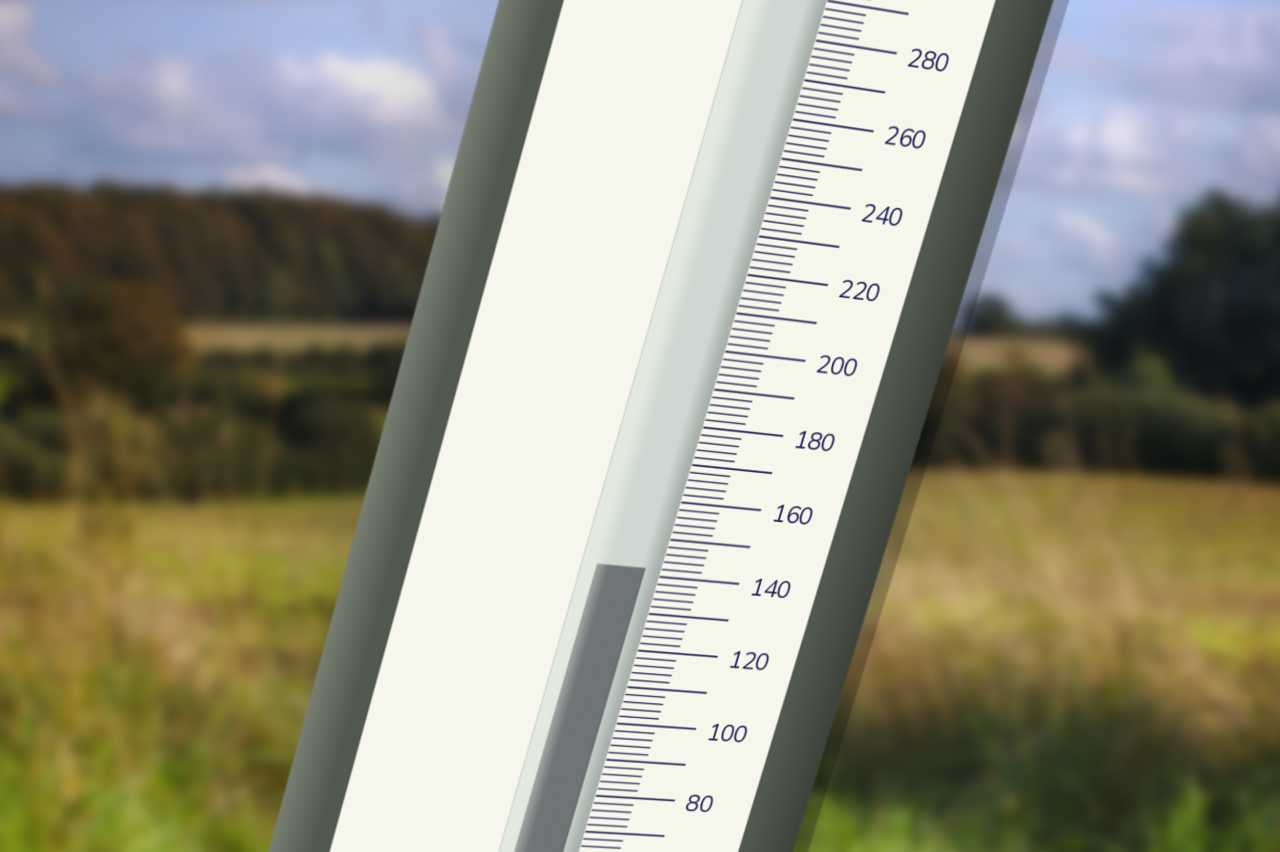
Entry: 142mmHg
